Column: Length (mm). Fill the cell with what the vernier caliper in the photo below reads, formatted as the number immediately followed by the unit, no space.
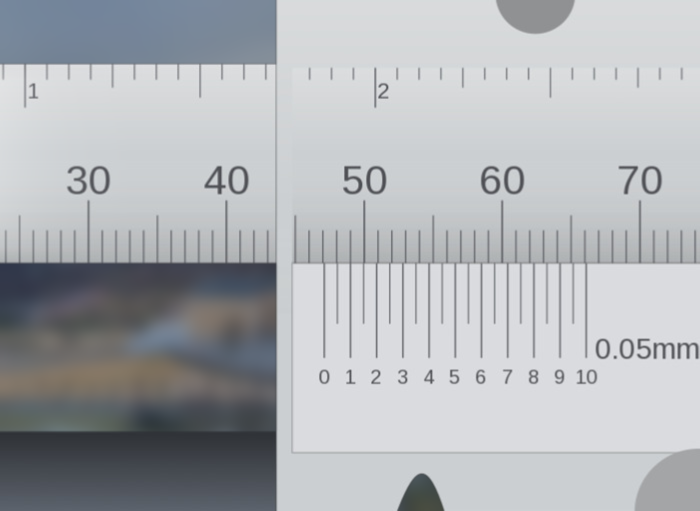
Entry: 47.1mm
